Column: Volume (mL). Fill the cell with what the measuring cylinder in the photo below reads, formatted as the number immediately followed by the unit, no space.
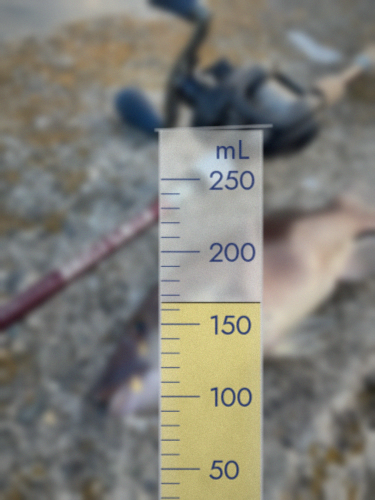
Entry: 165mL
